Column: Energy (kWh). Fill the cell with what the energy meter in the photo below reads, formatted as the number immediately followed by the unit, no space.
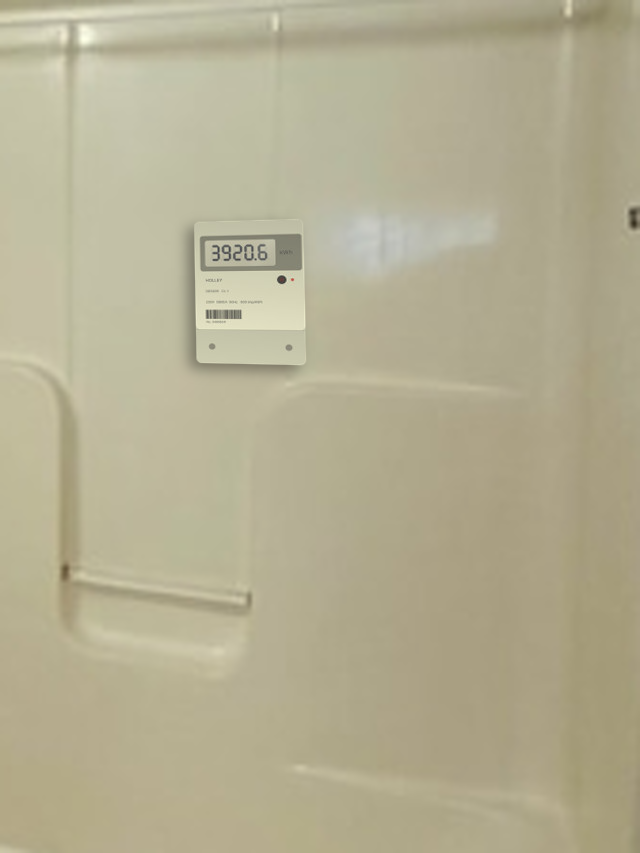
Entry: 3920.6kWh
